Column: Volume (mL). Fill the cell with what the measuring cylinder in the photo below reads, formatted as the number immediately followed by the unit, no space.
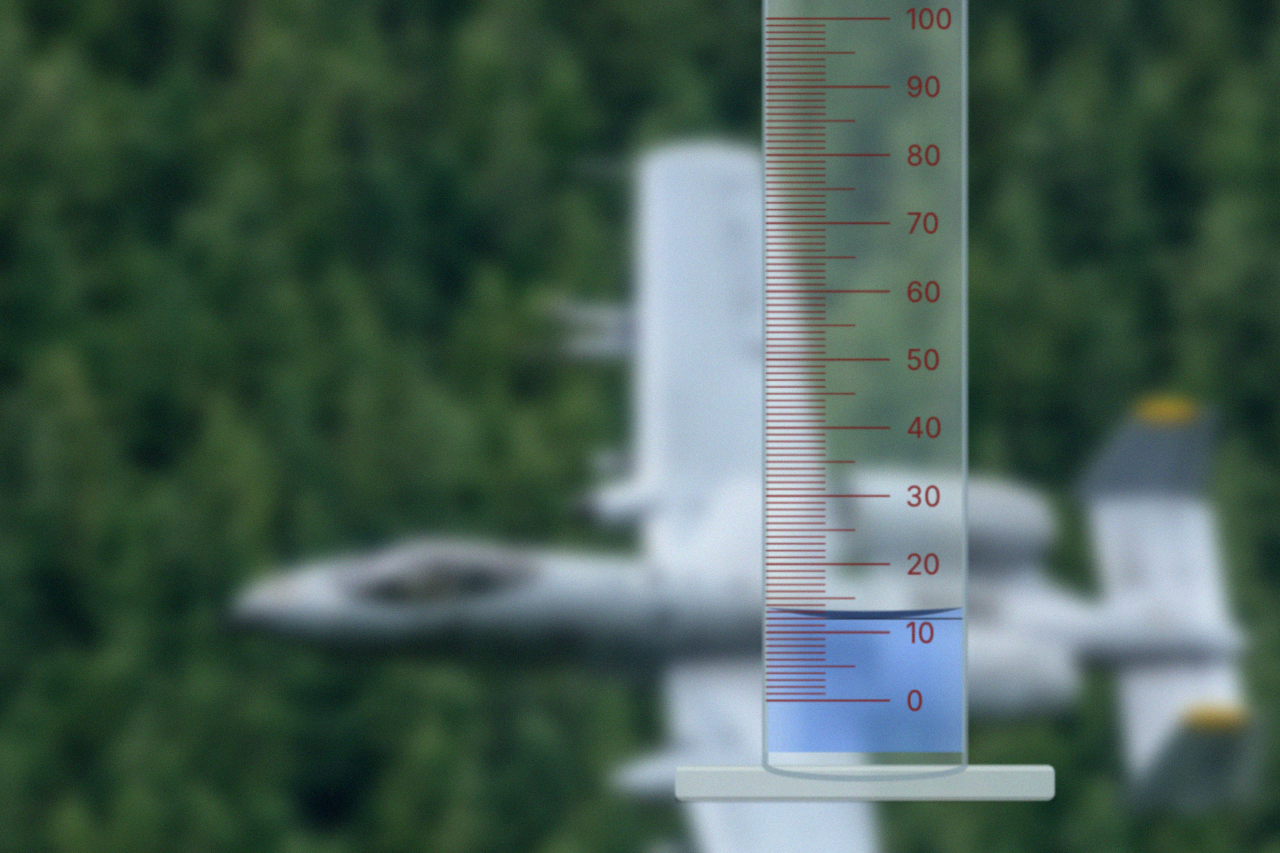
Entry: 12mL
